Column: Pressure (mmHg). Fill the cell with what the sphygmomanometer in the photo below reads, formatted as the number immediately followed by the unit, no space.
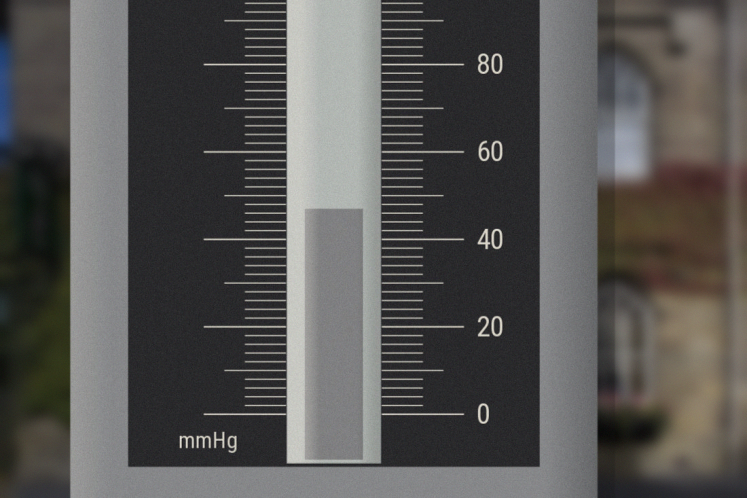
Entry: 47mmHg
